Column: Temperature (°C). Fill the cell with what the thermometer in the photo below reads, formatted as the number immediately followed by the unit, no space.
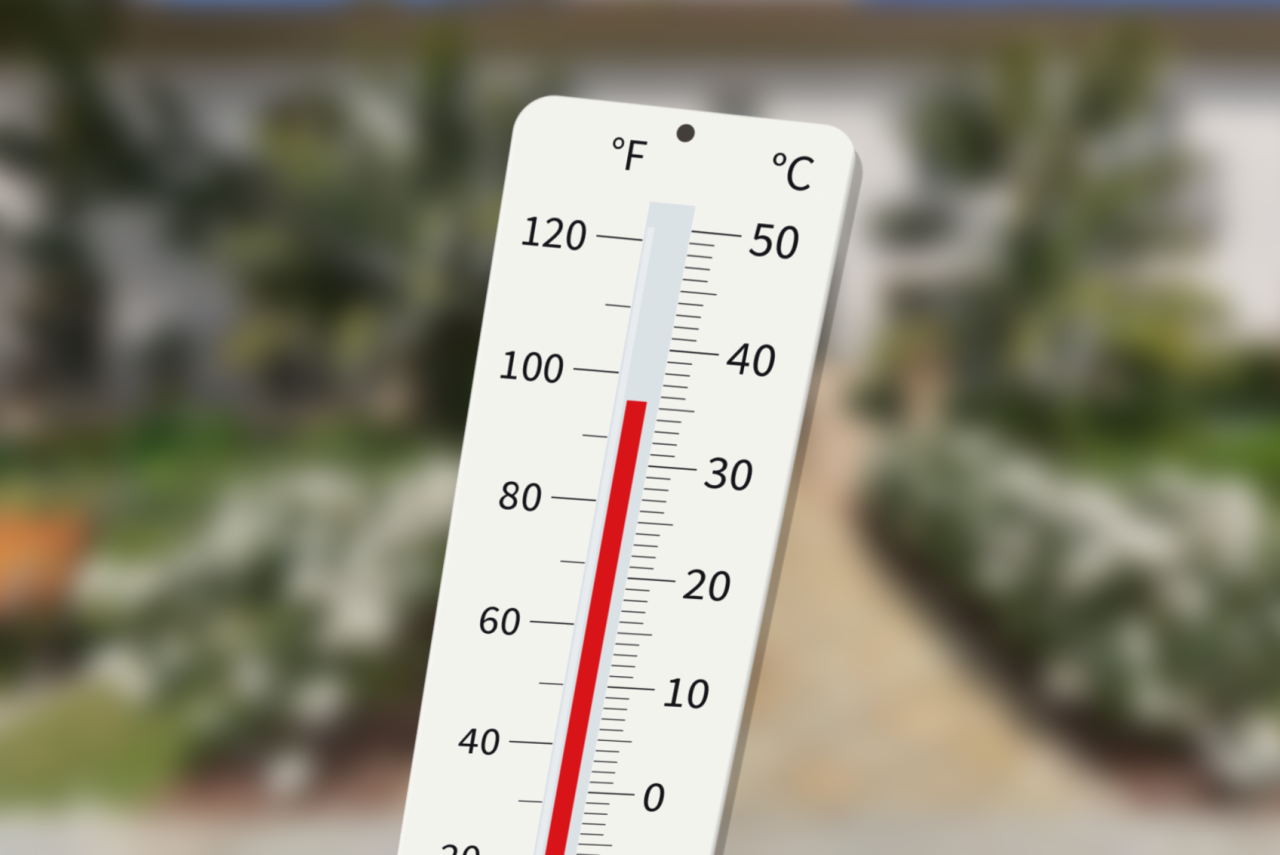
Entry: 35.5°C
